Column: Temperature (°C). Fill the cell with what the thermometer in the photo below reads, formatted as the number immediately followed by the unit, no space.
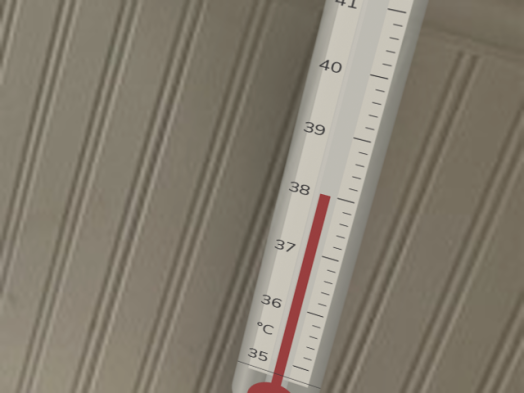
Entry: 38°C
